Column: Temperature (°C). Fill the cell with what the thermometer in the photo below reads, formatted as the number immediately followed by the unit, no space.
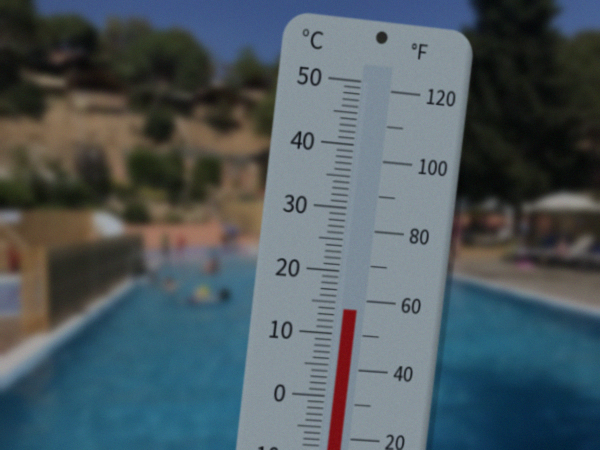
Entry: 14°C
